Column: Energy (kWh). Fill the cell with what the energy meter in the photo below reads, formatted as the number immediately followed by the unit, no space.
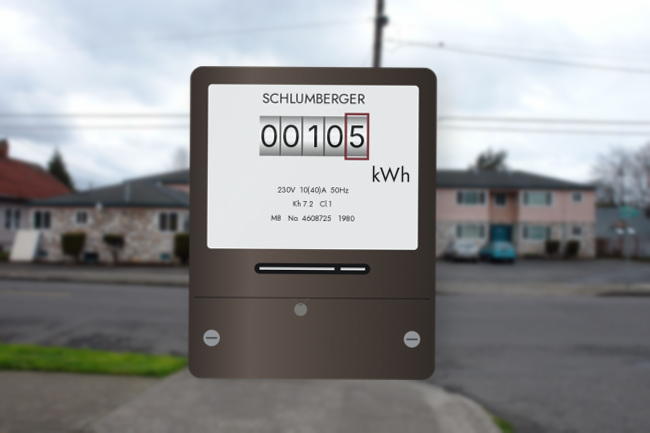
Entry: 10.5kWh
